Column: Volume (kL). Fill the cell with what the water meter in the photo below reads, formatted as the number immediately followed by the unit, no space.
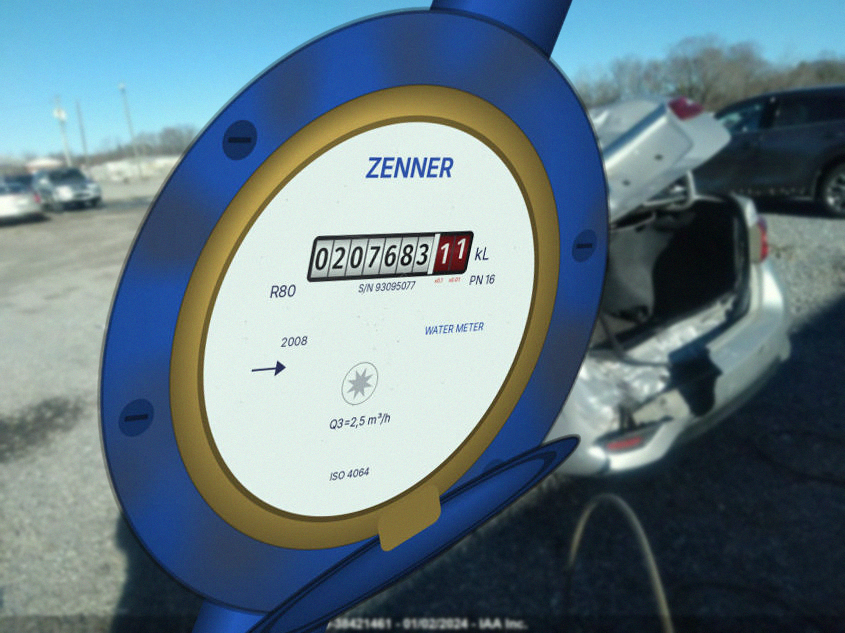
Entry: 207683.11kL
